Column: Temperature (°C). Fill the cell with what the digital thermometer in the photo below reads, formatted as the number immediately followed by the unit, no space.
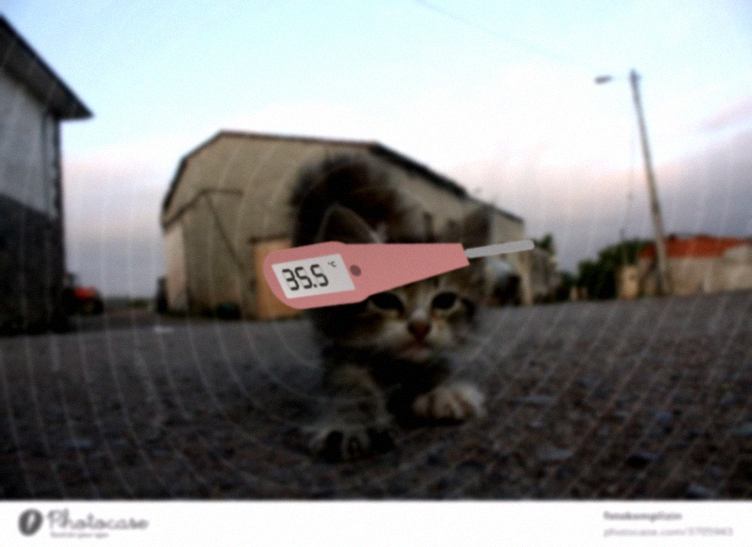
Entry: 35.5°C
